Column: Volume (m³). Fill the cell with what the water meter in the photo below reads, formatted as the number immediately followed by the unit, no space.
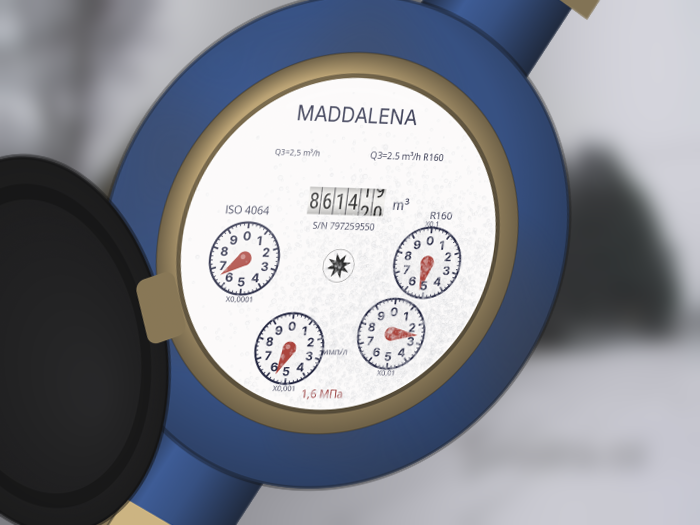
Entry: 861419.5256m³
